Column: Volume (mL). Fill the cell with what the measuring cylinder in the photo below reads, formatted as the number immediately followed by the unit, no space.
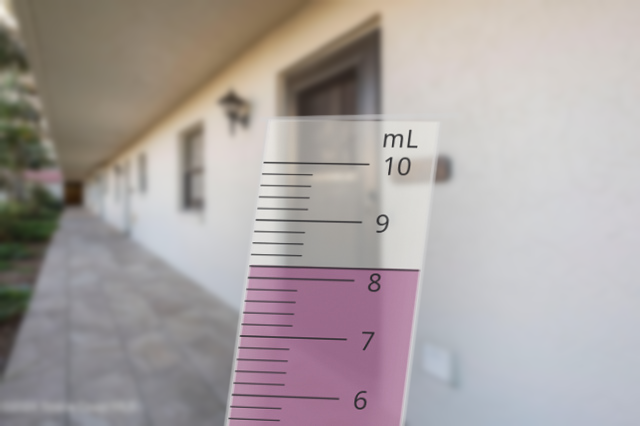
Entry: 8.2mL
